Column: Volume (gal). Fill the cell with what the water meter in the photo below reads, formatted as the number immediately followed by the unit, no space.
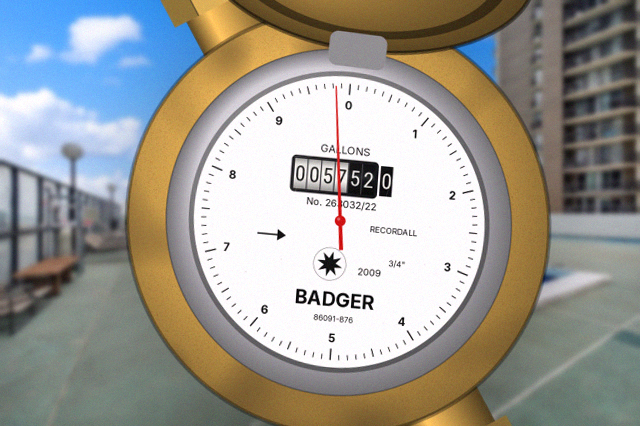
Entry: 57519.8gal
